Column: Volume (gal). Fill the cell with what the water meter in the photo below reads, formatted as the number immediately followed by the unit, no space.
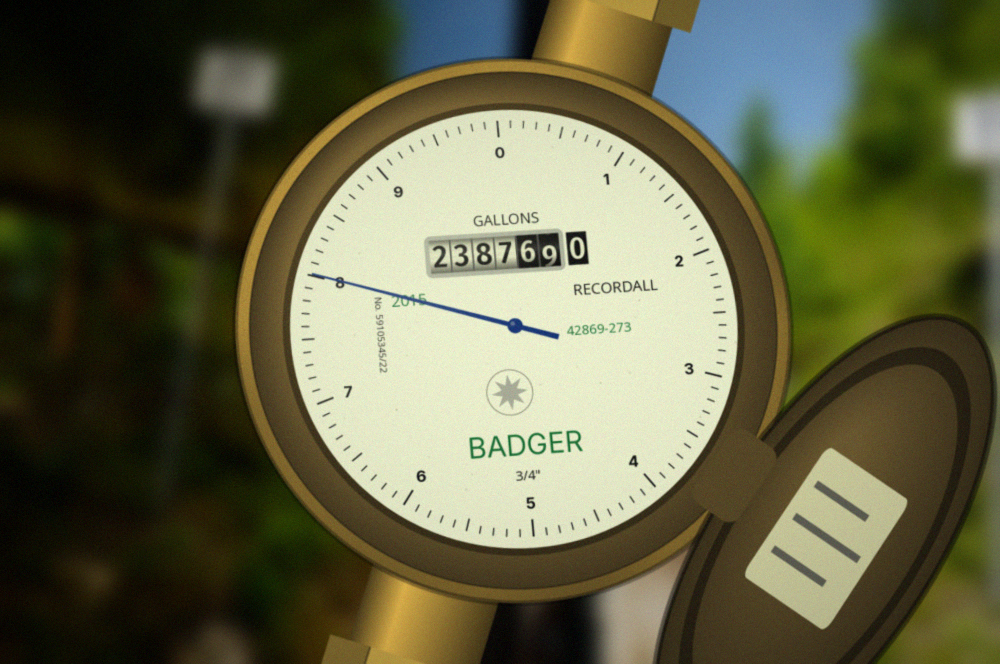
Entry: 2387688.0gal
